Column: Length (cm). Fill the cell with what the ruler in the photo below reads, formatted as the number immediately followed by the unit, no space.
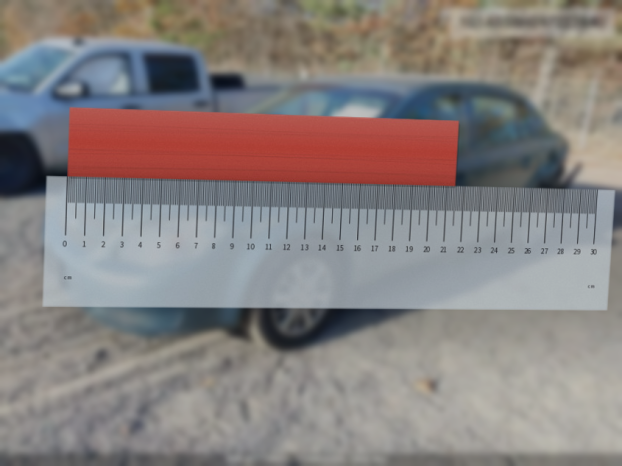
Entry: 21.5cm
